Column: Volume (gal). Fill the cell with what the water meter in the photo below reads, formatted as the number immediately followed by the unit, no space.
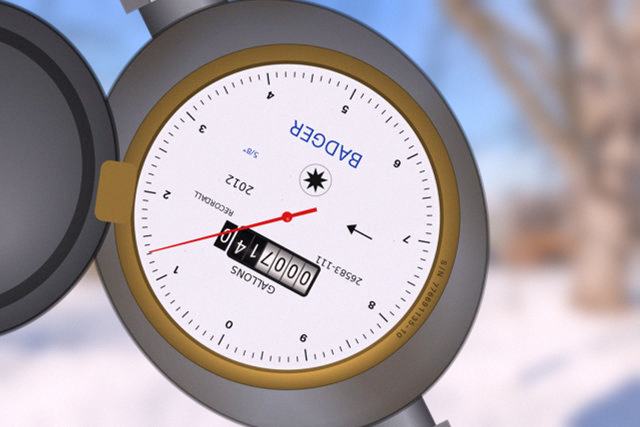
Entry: 7141.3gal
